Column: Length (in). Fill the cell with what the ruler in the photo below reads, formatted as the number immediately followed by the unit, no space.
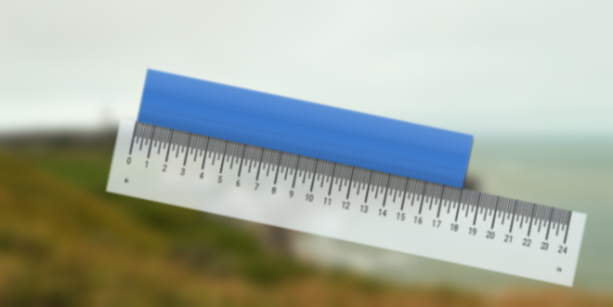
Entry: 18in
